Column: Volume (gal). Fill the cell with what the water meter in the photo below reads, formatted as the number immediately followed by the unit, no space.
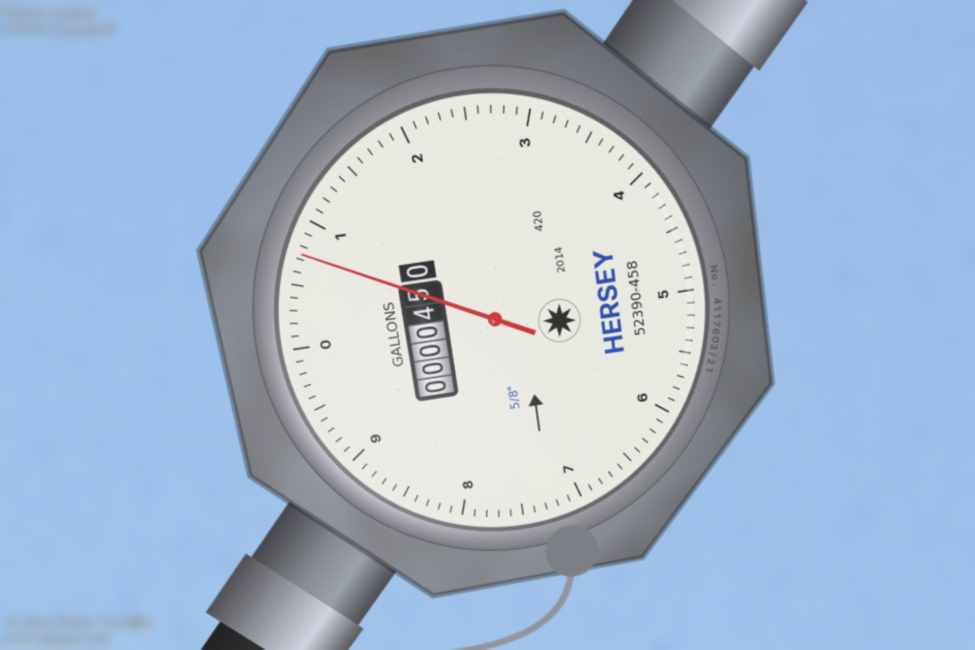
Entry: 450.7gal
